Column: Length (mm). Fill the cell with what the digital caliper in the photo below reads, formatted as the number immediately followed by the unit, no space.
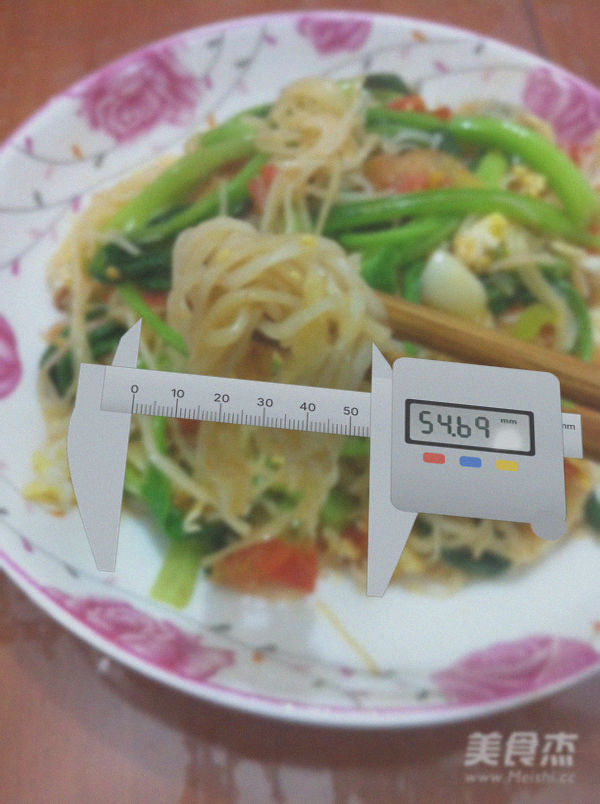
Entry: 54.69mm
